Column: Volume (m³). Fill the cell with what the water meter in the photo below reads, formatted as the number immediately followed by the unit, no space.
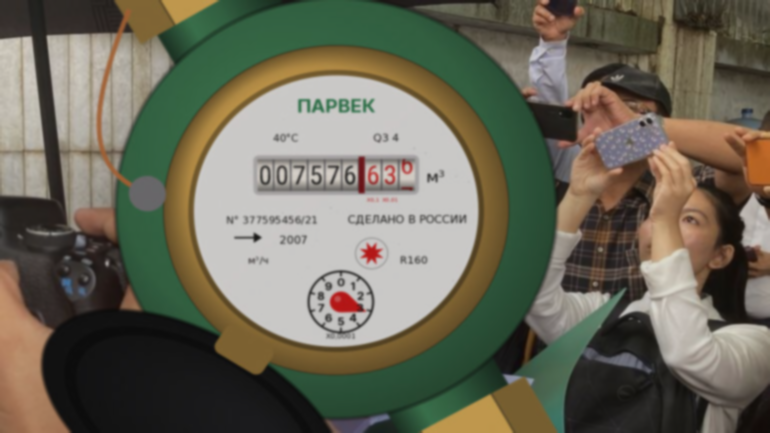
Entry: 7576.6363m³
